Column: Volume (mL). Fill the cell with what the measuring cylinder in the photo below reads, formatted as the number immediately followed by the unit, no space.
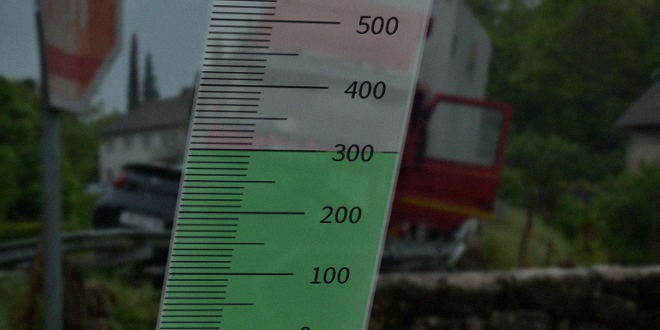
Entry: 300mL
